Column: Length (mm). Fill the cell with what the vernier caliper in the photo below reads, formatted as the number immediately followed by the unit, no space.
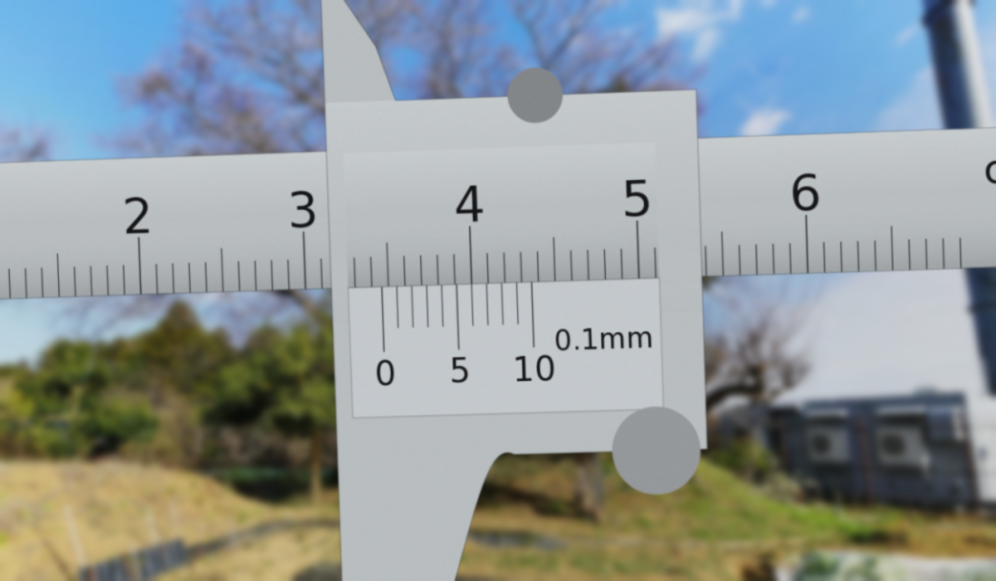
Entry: 34.6mm
